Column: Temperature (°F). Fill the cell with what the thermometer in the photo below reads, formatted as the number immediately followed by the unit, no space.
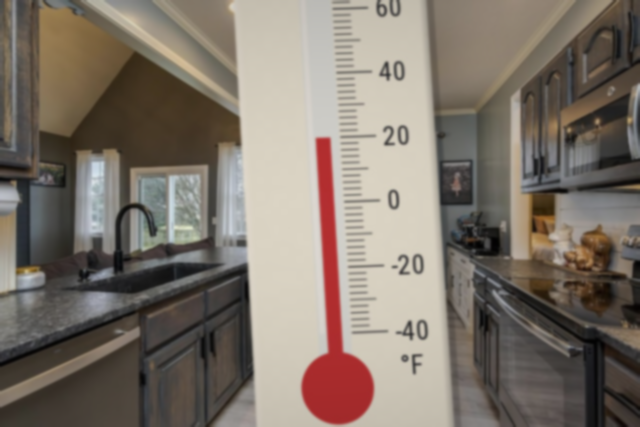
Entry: 20°F
